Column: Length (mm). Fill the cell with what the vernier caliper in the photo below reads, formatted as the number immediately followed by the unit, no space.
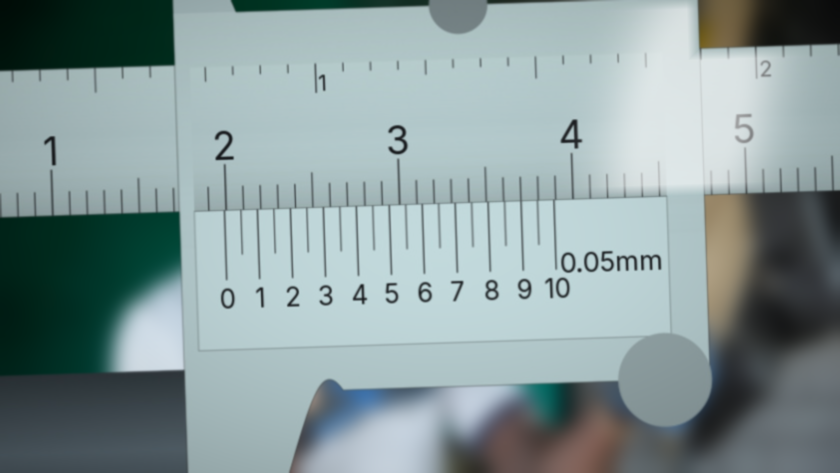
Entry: 19.9mm
